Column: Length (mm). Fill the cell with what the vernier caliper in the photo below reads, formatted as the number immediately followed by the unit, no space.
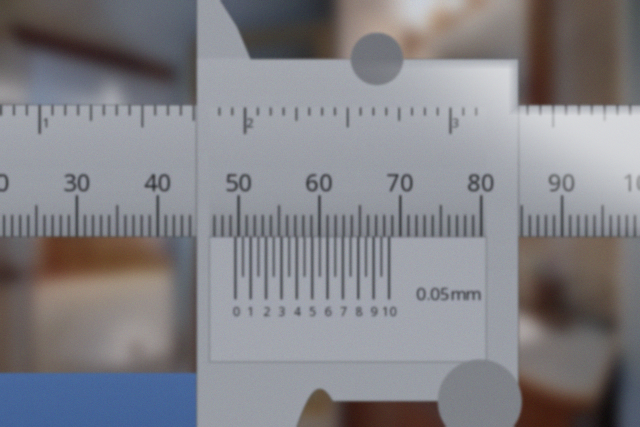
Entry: 49.6mm
